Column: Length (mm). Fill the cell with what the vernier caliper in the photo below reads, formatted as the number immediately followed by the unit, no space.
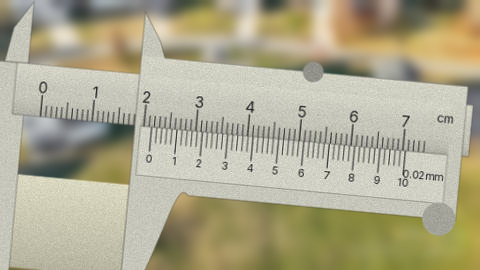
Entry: 21.5mm
